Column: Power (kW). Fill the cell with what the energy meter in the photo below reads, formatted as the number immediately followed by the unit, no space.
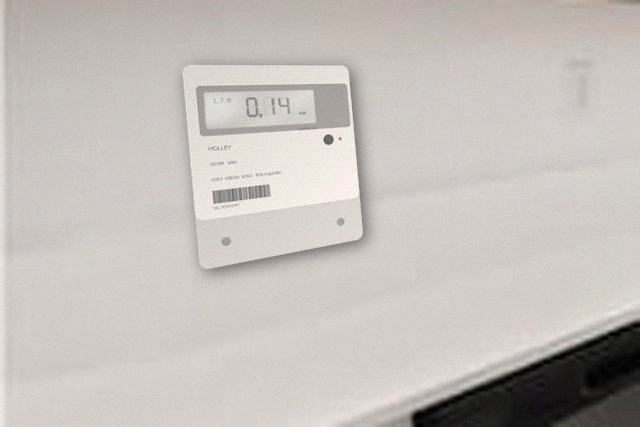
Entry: 0.14kW
